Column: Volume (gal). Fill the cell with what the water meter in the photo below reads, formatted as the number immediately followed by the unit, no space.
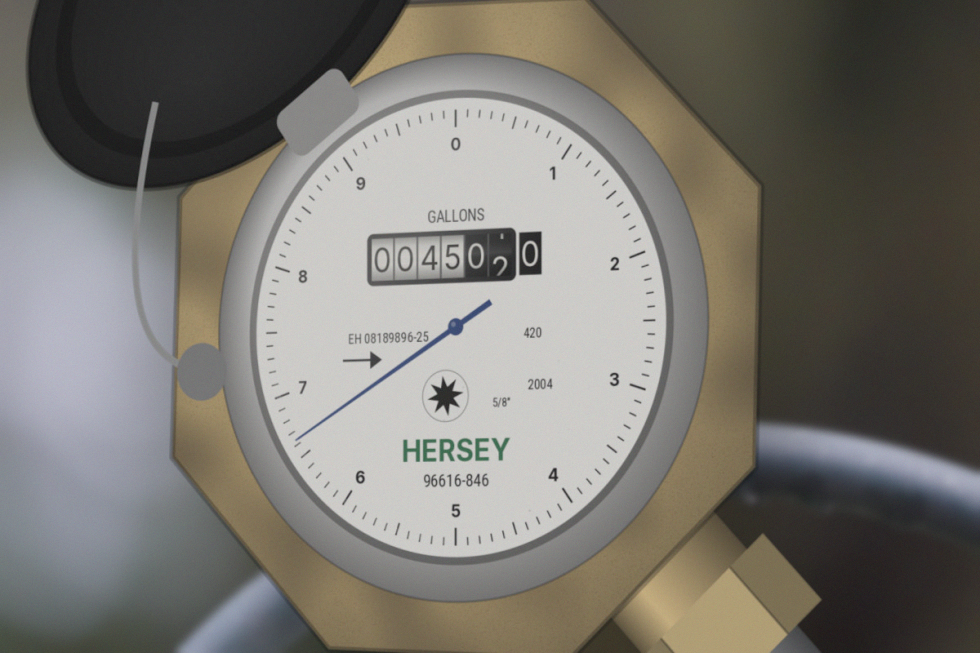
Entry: 45016.6gal
